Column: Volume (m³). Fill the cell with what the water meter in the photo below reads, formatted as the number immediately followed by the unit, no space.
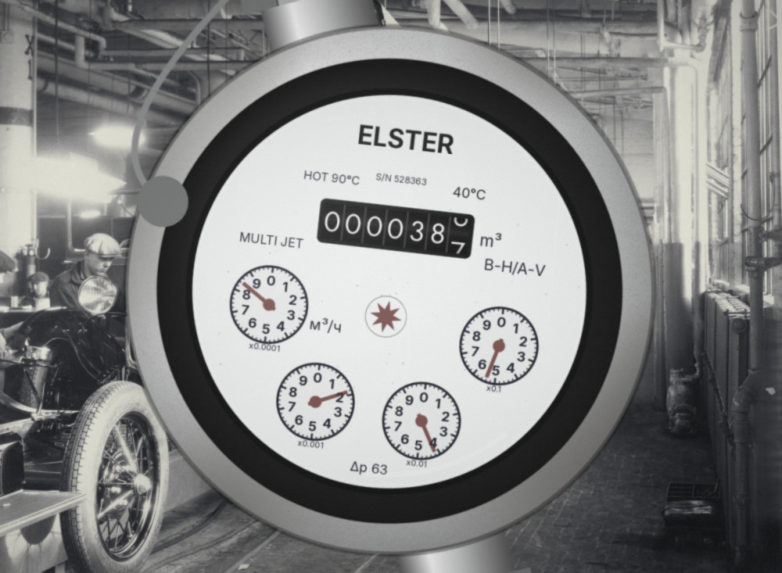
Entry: 386.5418m³
